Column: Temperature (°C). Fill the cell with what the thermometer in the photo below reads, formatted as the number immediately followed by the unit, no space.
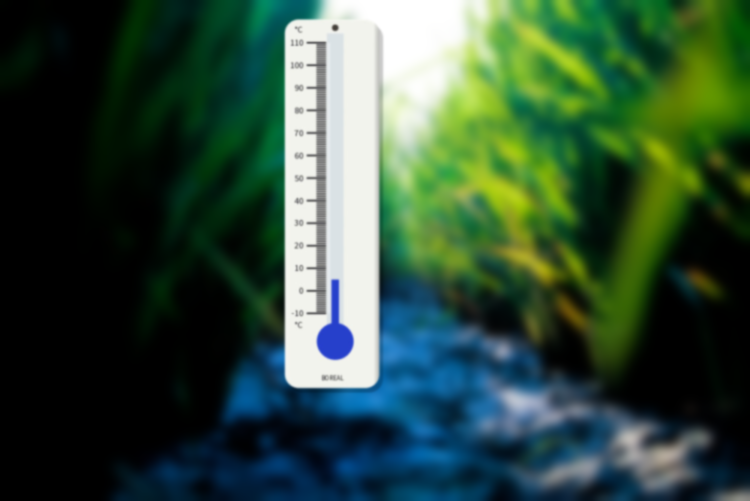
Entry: 5°C
